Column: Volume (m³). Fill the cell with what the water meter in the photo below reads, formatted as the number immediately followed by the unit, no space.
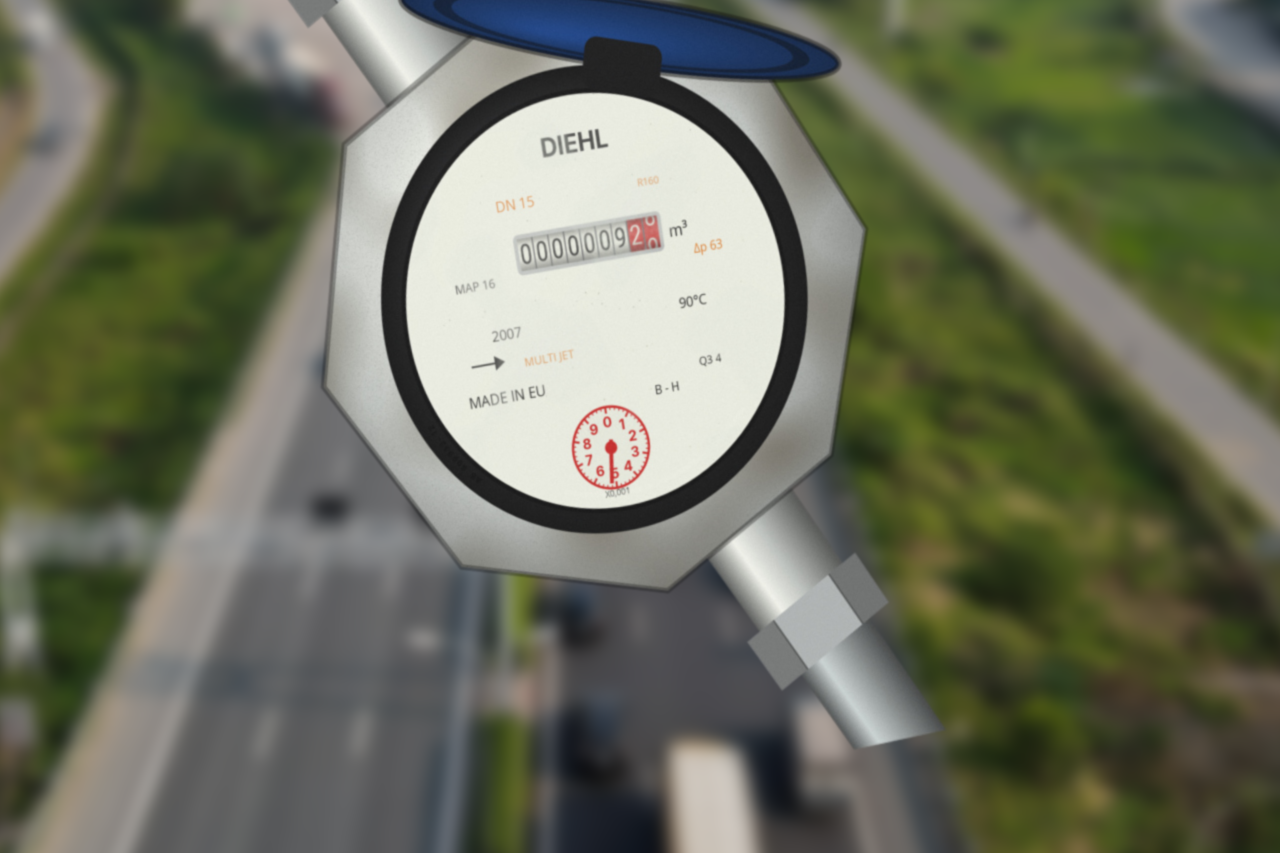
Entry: 9.285m³
